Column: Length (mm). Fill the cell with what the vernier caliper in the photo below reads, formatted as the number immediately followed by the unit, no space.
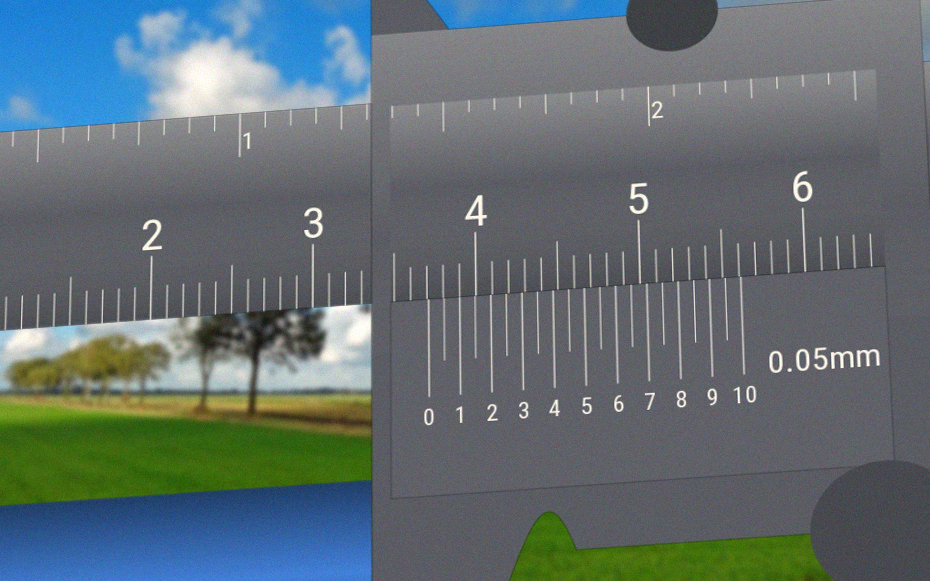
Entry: 37.1mm
